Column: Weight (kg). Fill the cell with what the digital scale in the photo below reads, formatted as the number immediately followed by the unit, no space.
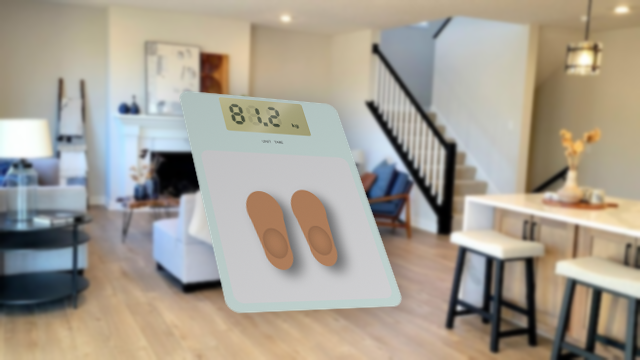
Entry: 81.2kg
